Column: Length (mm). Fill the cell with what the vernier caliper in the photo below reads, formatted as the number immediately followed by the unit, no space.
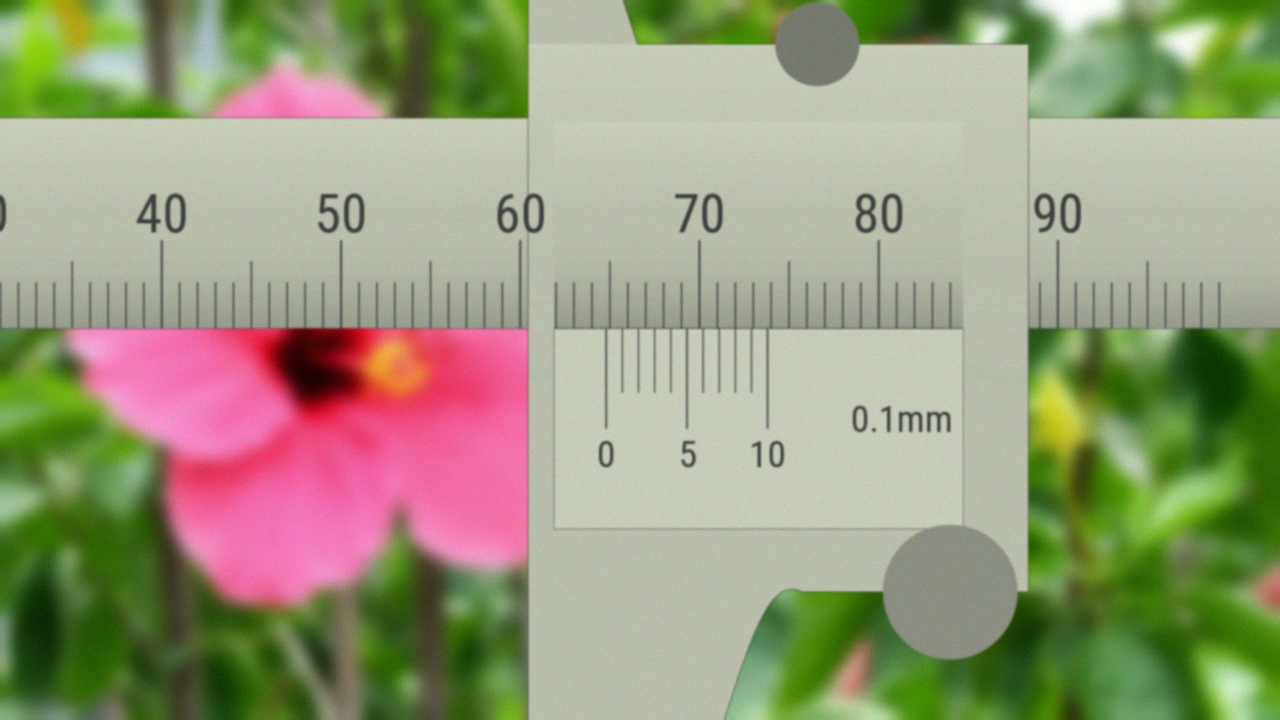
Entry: 64.8mm
